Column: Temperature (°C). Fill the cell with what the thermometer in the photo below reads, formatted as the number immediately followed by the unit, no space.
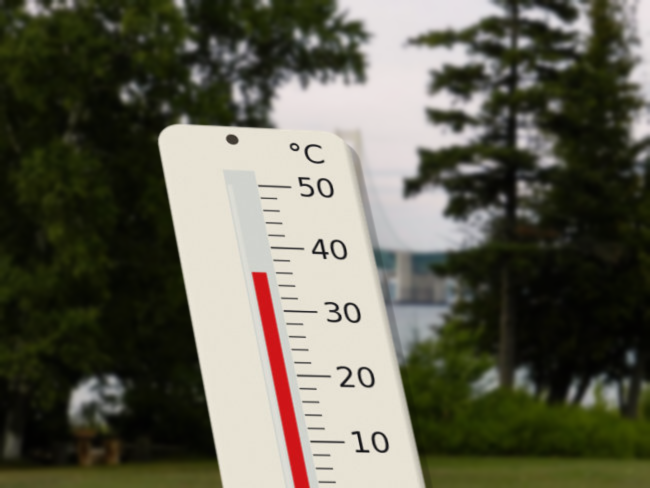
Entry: 36°C
